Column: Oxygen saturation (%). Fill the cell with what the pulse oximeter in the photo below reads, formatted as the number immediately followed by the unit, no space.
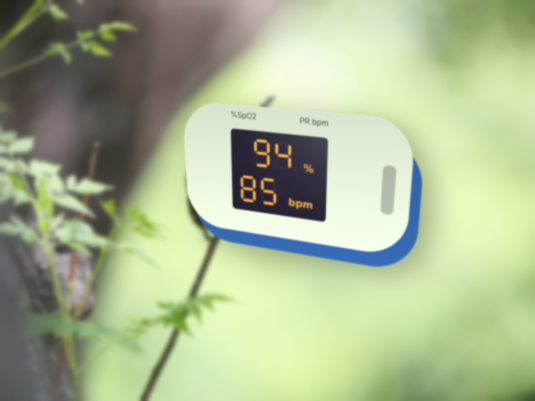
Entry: 94%
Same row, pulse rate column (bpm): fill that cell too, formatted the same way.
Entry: 85bpm
